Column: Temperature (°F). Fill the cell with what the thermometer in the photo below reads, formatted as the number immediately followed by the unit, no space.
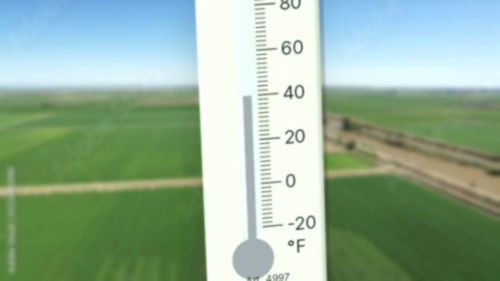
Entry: 40°F
